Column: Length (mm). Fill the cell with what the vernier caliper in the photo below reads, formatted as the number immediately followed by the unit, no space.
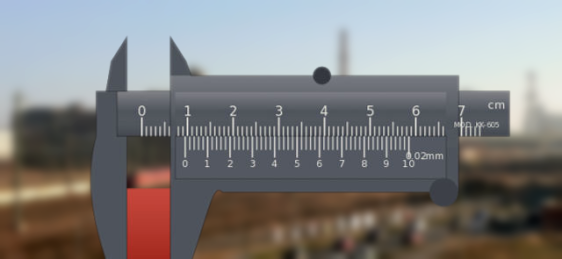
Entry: 9.5mm
